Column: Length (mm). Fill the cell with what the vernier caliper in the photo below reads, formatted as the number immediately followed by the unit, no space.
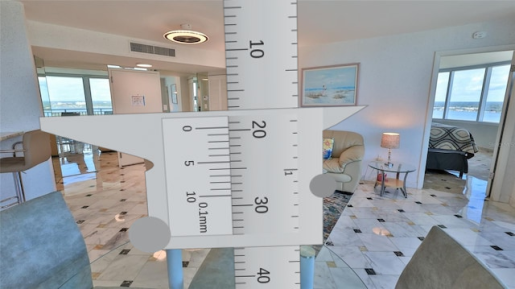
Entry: 19.6mm
